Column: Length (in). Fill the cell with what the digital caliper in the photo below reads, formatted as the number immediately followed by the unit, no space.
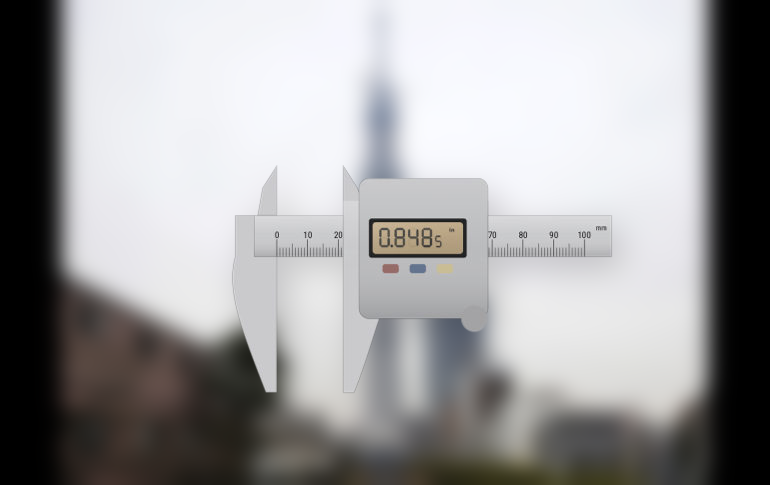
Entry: 0.8485in
